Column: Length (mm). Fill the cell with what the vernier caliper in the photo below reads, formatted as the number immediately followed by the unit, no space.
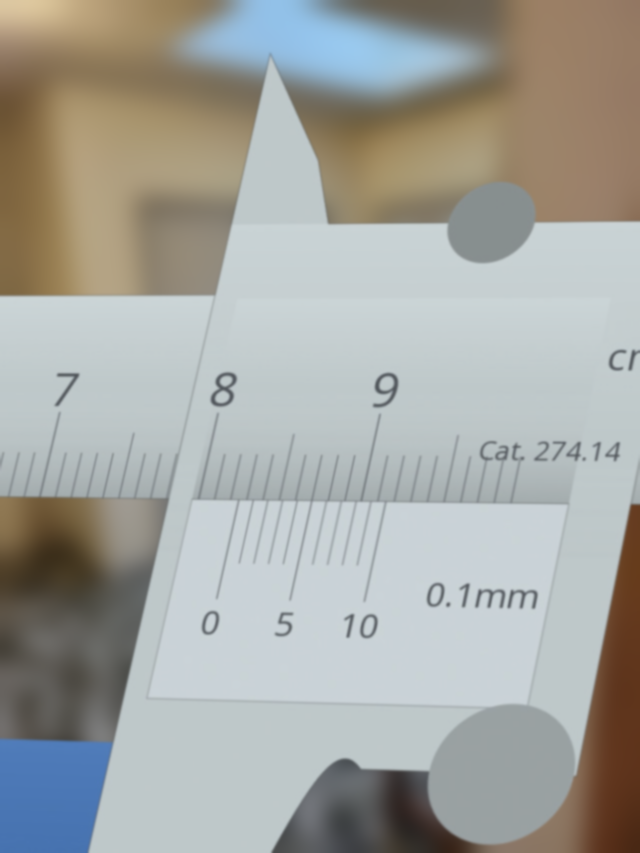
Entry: 82.5mm
